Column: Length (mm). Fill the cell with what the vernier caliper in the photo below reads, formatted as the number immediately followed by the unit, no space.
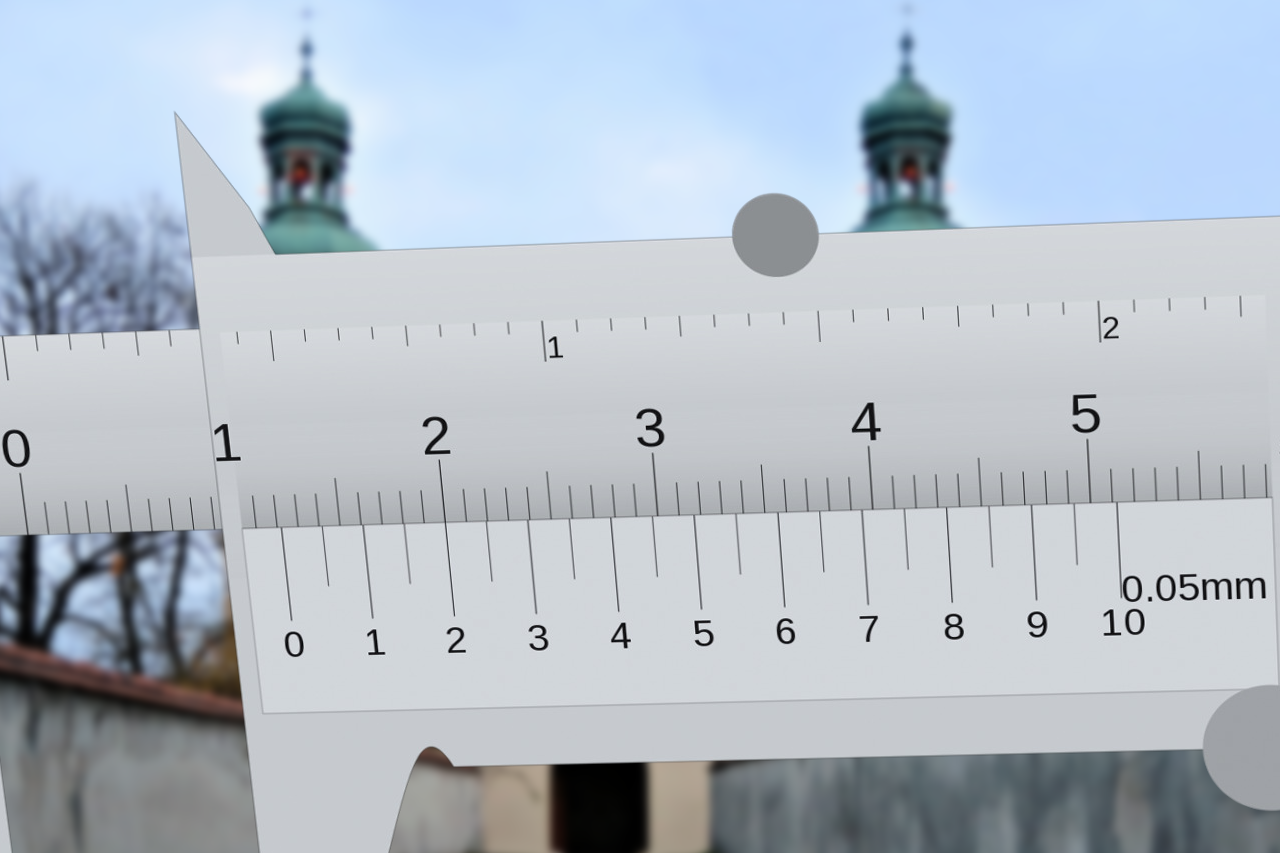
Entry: 12.2mm
